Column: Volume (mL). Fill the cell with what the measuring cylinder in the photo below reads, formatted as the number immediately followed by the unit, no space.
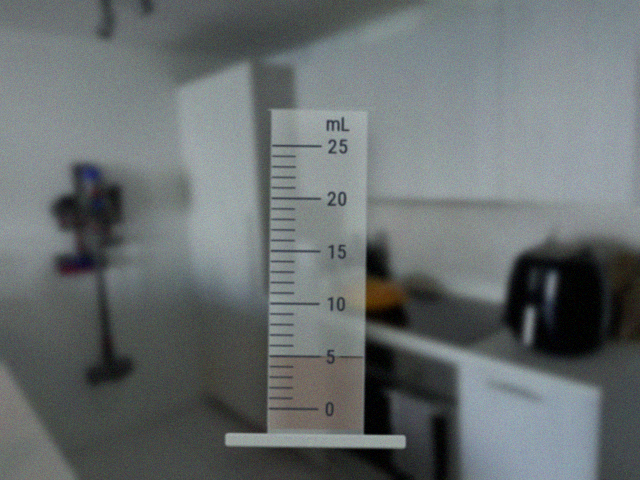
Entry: 5mL
